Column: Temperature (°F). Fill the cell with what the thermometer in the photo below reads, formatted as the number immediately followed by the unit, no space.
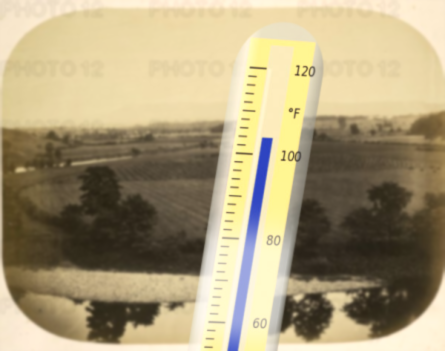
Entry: 104°F
